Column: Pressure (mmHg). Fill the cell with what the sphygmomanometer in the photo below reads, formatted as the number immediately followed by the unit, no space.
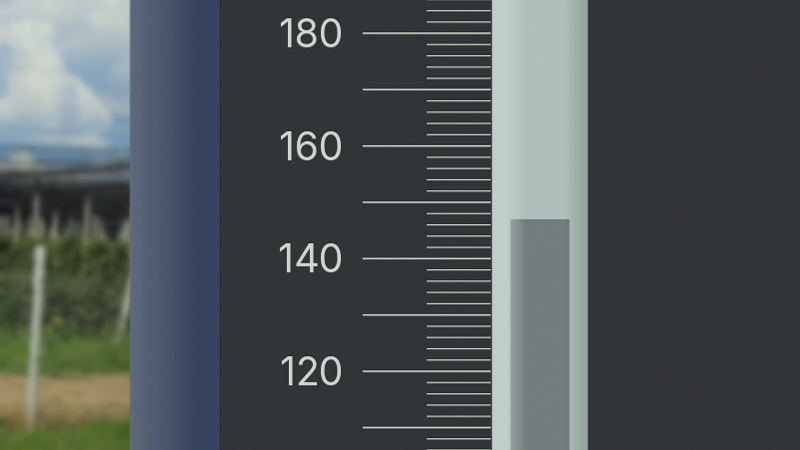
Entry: 147mmHg
